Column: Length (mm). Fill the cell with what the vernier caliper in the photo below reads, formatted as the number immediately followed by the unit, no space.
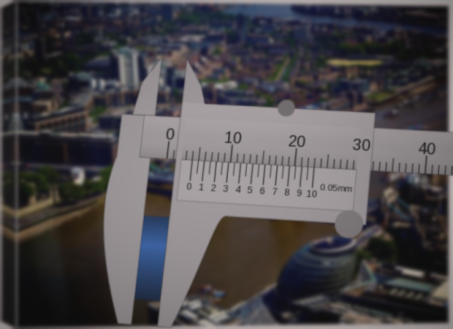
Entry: 4.0mm
